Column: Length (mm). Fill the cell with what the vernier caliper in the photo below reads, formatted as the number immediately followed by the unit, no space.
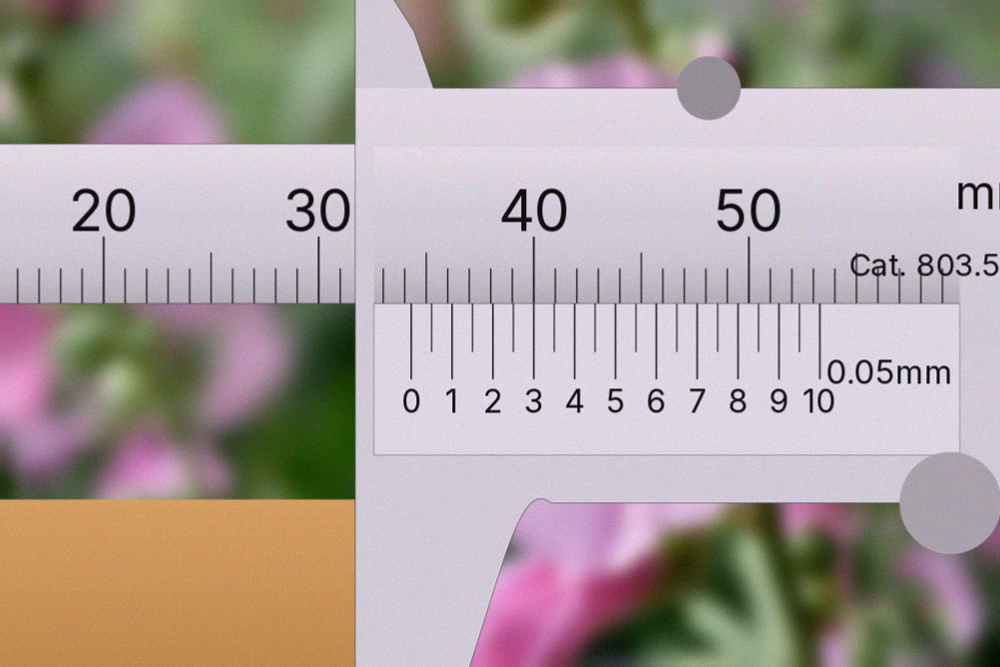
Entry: 34.3mm
